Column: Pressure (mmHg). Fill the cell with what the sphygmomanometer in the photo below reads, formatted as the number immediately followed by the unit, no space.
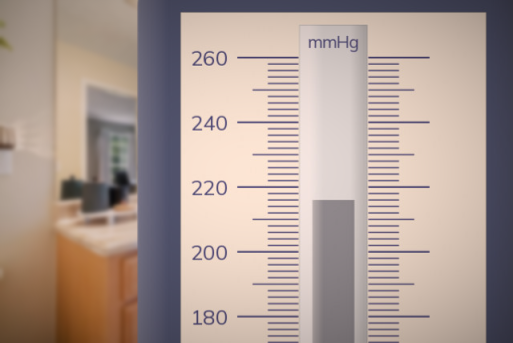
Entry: 216mmHg
